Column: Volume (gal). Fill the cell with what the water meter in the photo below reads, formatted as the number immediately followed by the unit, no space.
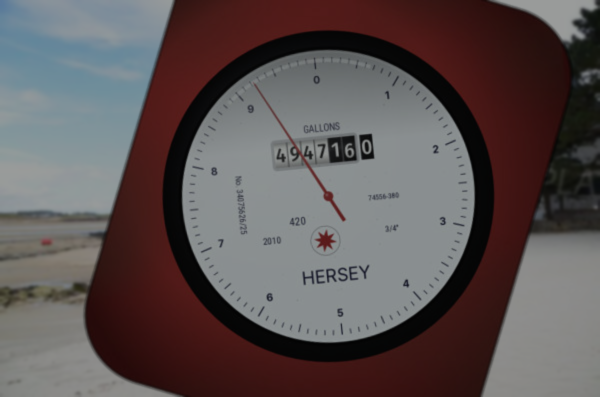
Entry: 4947159.2gal
